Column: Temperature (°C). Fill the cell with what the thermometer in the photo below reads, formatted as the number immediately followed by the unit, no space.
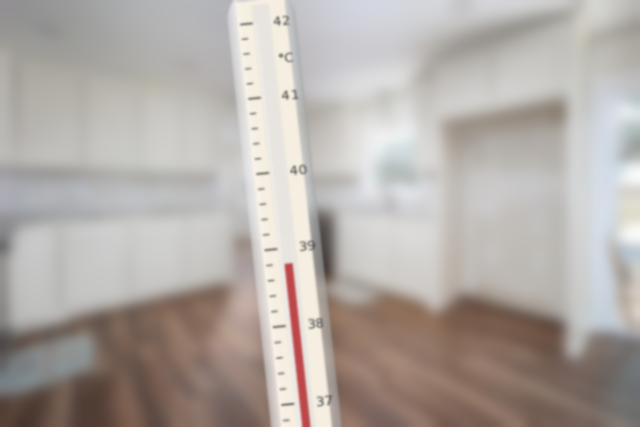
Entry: 38.8°C
